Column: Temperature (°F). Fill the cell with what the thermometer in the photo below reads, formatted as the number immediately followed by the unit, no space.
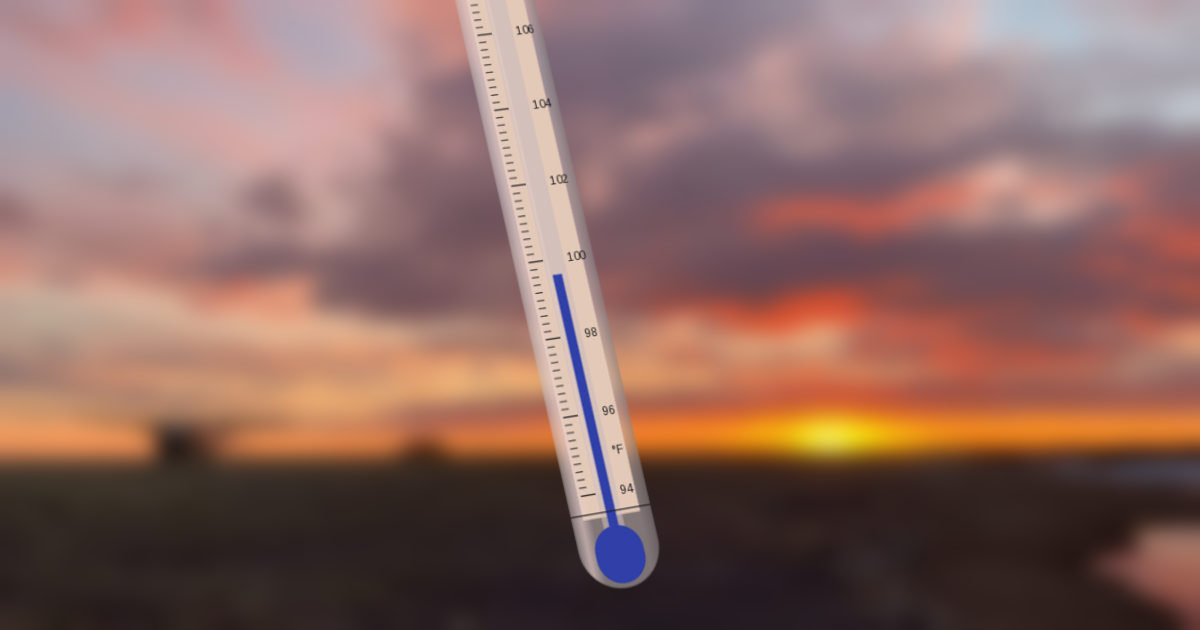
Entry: 99.6°F
